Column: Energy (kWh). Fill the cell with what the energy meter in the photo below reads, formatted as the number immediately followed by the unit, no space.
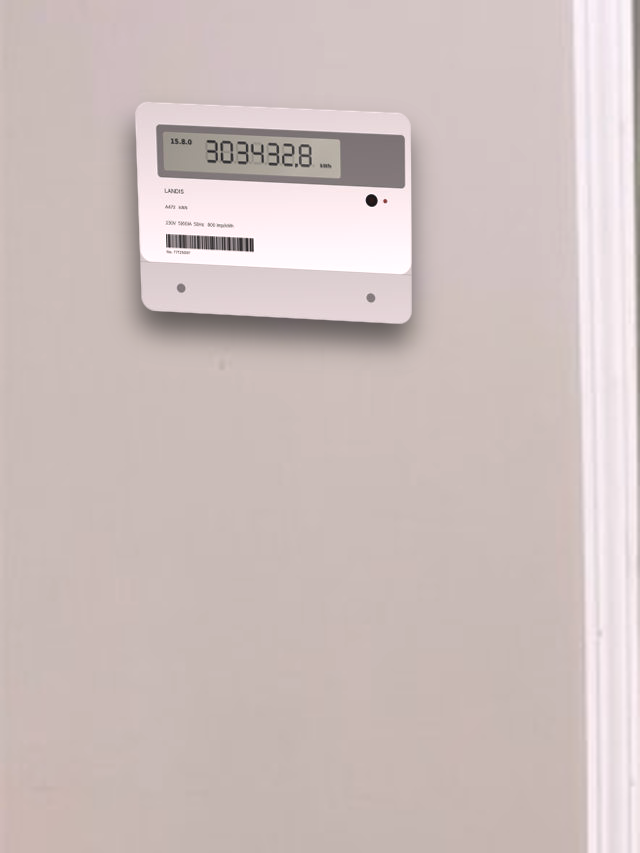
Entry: 303432.8kWh
